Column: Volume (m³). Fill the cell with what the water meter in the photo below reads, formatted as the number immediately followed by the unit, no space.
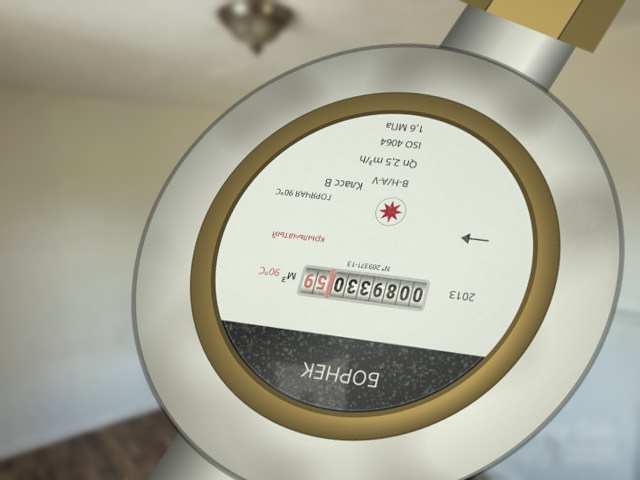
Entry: 89330.59m³
